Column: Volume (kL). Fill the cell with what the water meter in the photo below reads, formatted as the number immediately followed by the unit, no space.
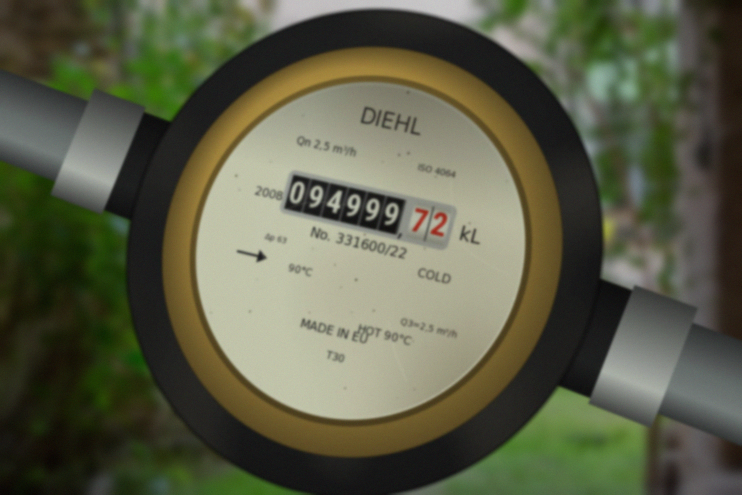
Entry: 94999.72kL
